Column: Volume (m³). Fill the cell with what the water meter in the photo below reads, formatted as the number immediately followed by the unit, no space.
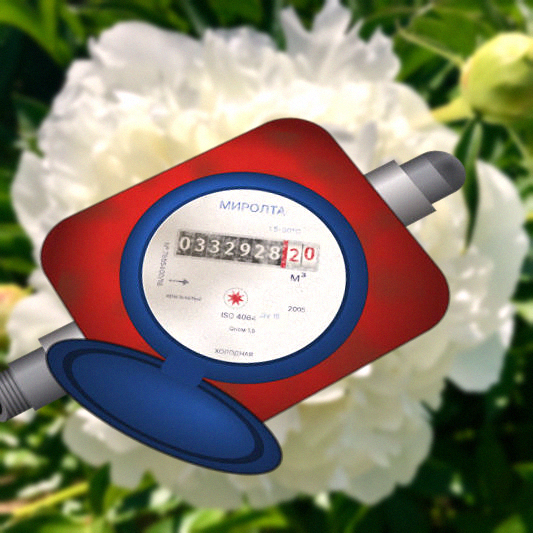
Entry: 332928.20m³
